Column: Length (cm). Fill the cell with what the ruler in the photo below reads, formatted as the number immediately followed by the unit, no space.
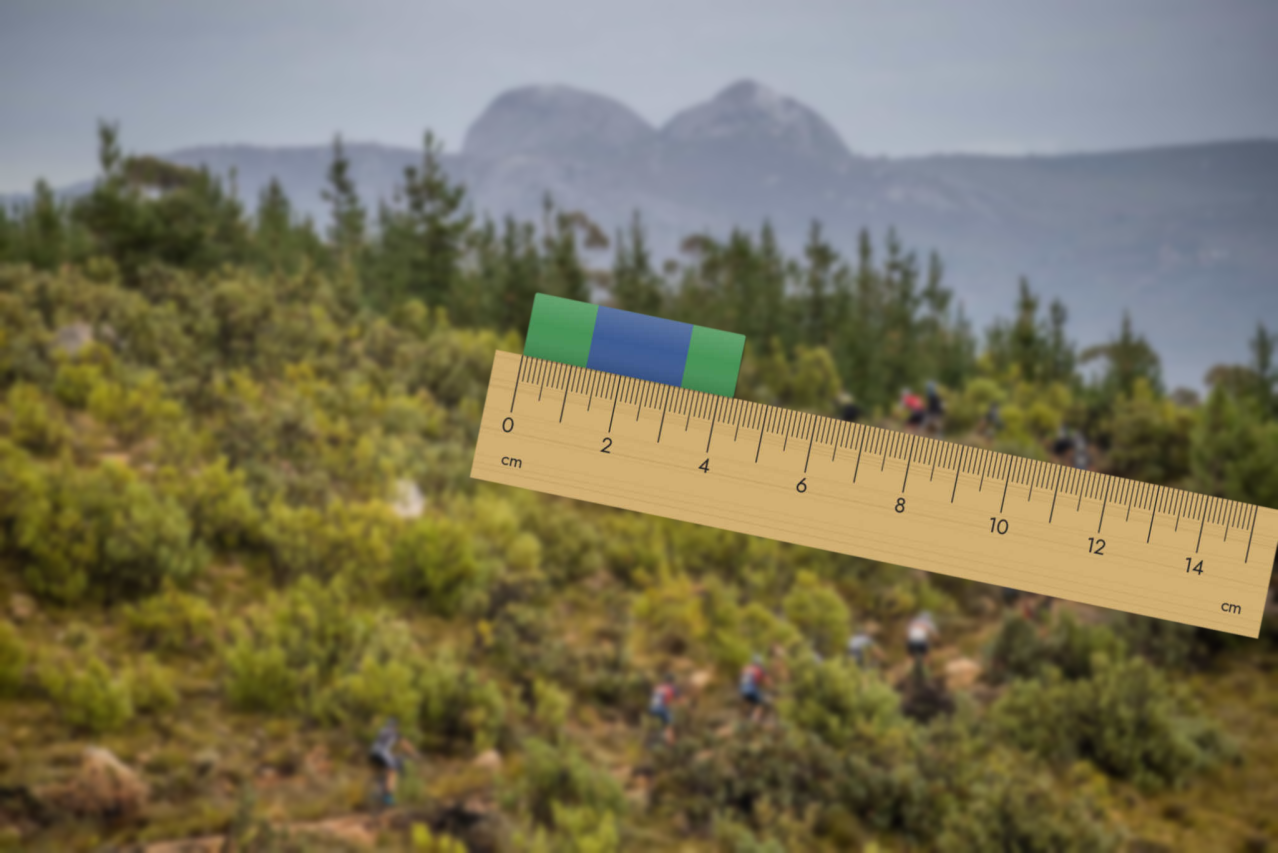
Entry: 4.3cm
